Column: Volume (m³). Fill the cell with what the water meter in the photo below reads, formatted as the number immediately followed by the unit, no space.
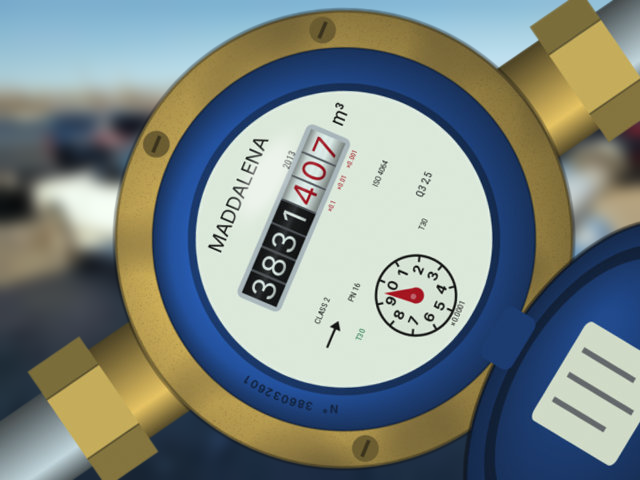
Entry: 3831.4069m³
